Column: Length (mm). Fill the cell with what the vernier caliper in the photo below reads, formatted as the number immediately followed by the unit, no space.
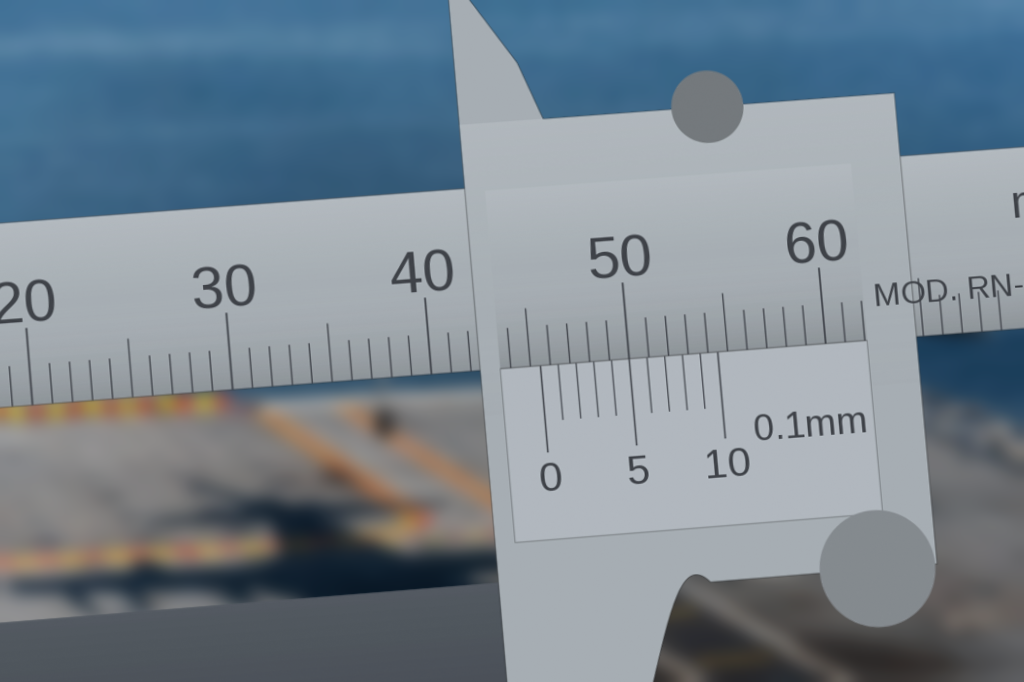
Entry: 45.5mm
